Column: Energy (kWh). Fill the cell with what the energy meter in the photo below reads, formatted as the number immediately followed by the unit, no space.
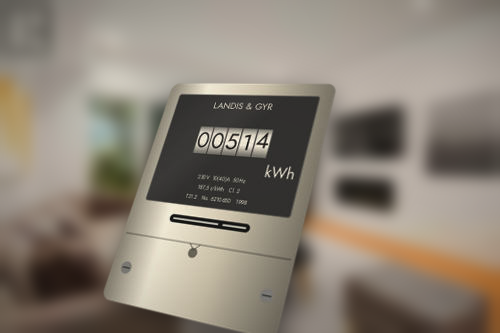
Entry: 514kWh
